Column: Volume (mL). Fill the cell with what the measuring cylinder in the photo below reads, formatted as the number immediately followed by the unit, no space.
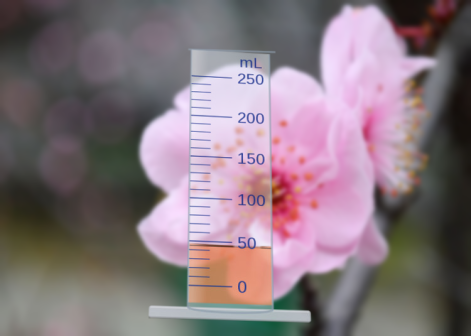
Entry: 45mL
